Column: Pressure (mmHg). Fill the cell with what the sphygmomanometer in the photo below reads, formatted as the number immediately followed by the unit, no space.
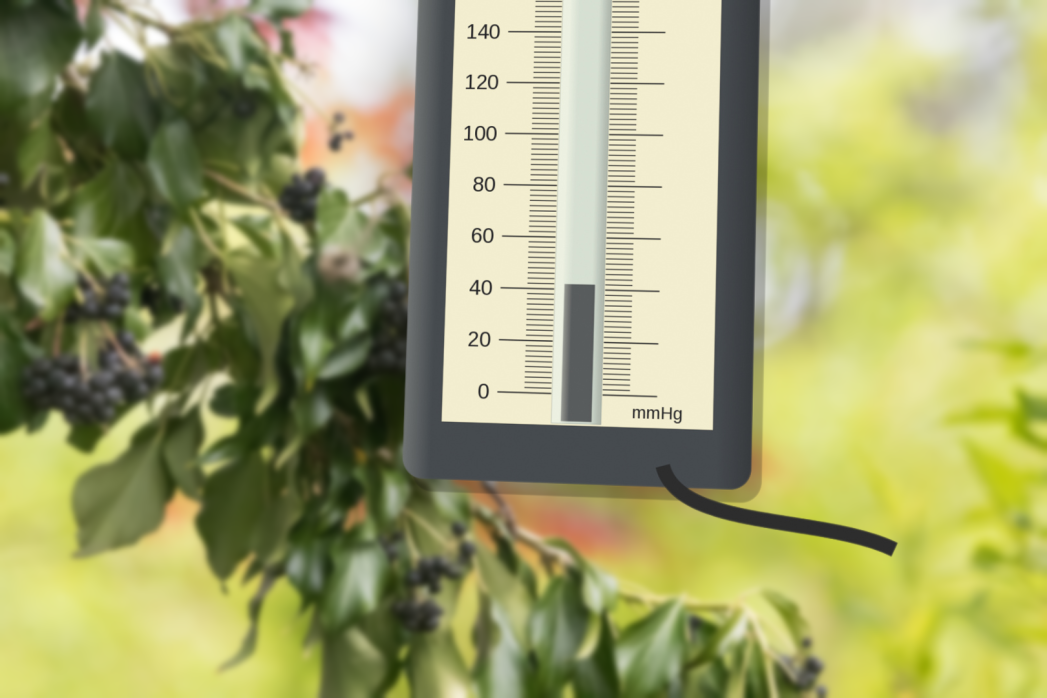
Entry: 42mmHg
